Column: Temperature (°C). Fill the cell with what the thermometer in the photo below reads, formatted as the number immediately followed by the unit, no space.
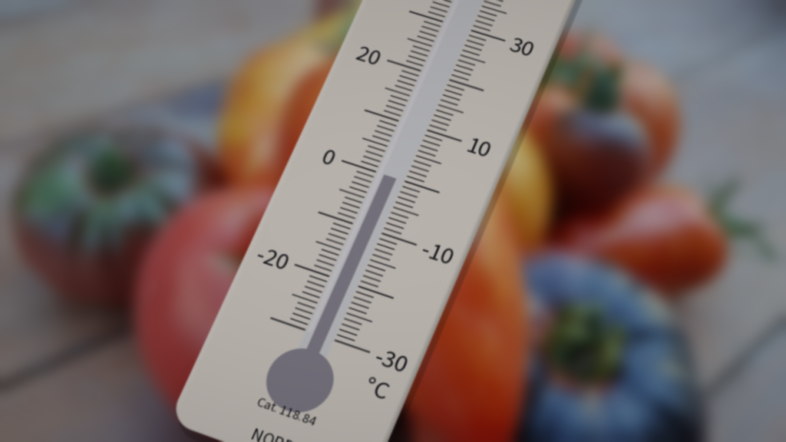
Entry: 0°C
